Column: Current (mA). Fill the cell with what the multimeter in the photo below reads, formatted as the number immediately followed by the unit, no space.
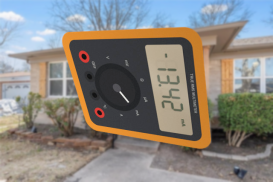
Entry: -13.42mA
